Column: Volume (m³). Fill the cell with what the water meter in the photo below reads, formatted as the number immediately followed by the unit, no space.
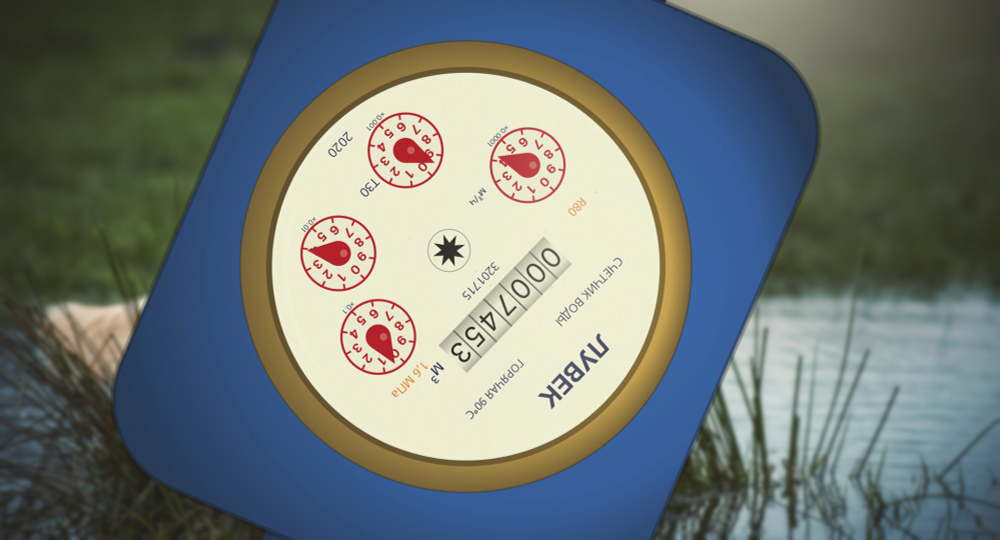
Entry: 7453.0394m³
